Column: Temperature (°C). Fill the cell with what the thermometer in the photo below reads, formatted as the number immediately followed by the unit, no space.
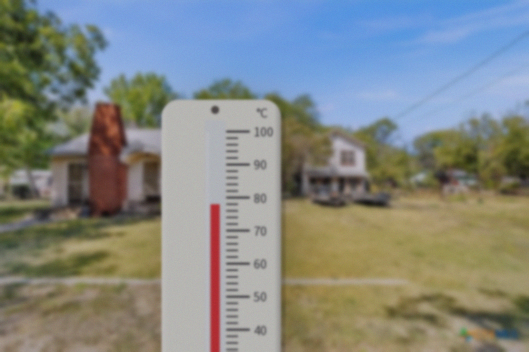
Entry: 78°C
